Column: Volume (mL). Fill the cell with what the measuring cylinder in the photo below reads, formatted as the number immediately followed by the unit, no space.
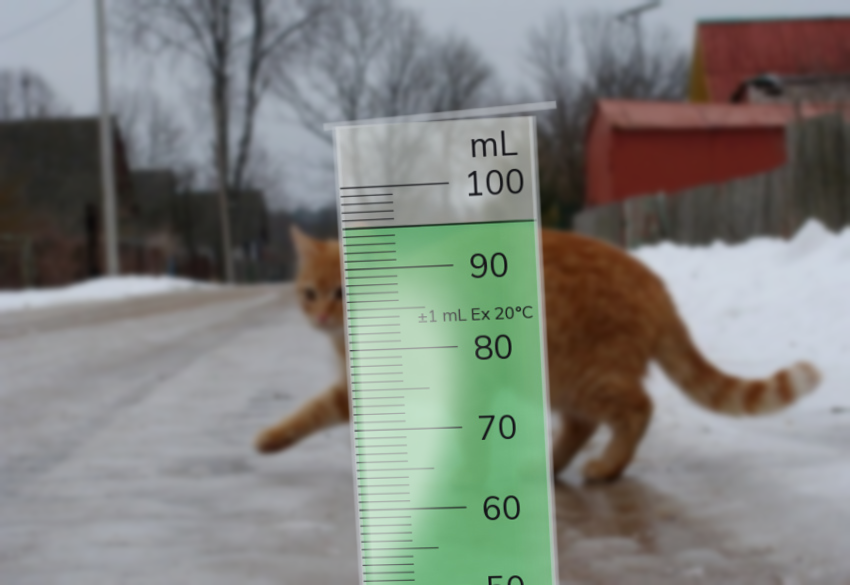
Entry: 95mL
